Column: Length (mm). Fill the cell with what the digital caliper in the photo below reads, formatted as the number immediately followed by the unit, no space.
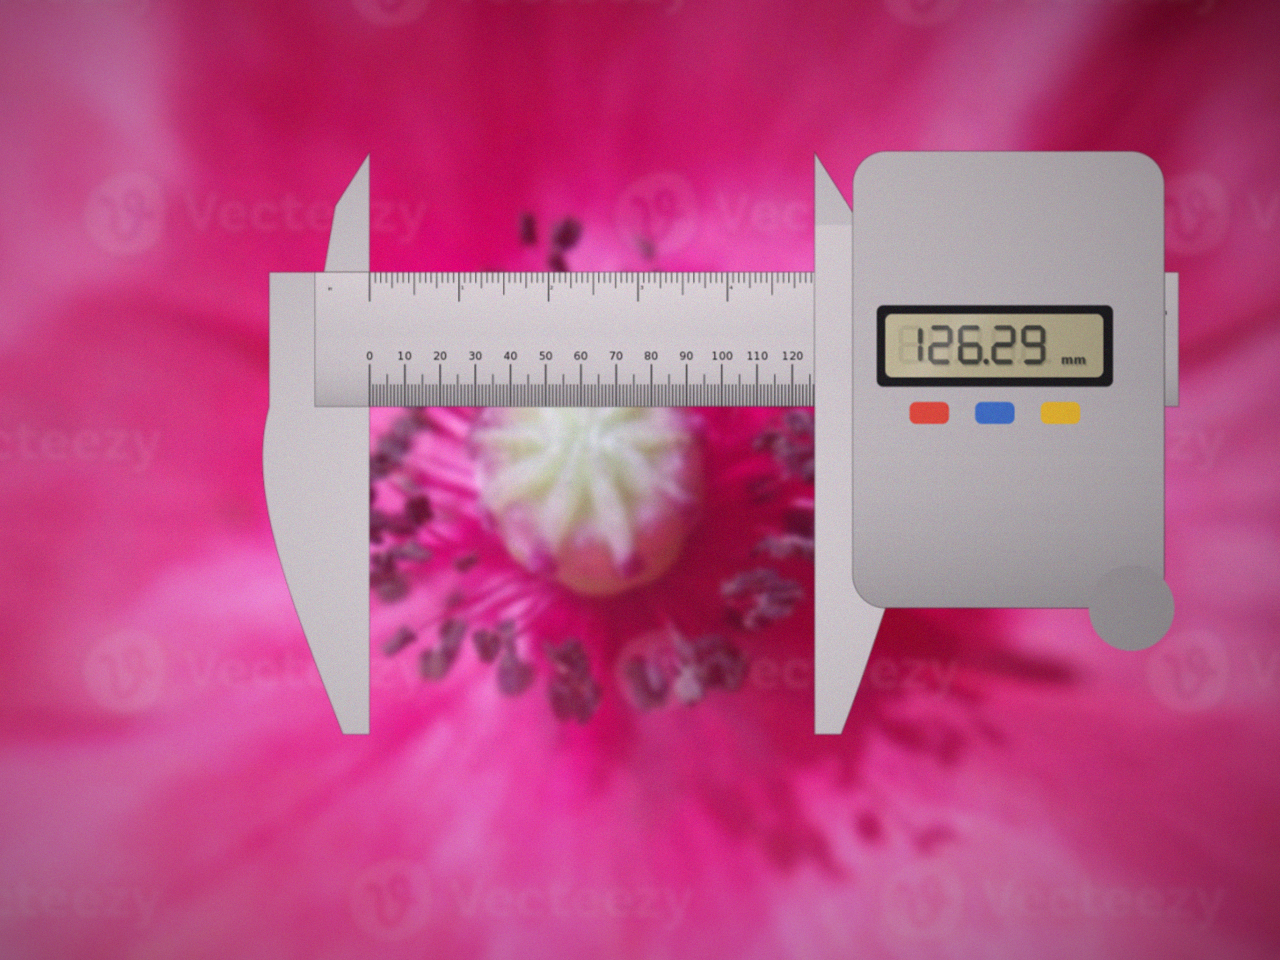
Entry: 126.29mm
